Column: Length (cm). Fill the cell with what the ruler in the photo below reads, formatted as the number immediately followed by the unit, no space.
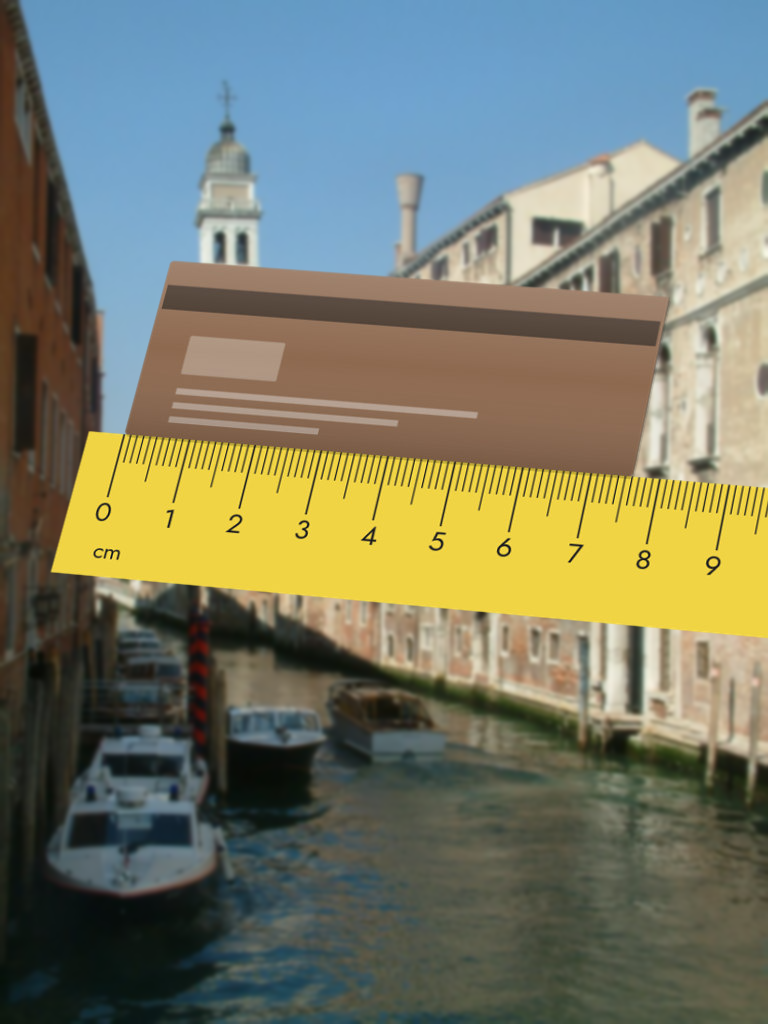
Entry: 7.6cm
